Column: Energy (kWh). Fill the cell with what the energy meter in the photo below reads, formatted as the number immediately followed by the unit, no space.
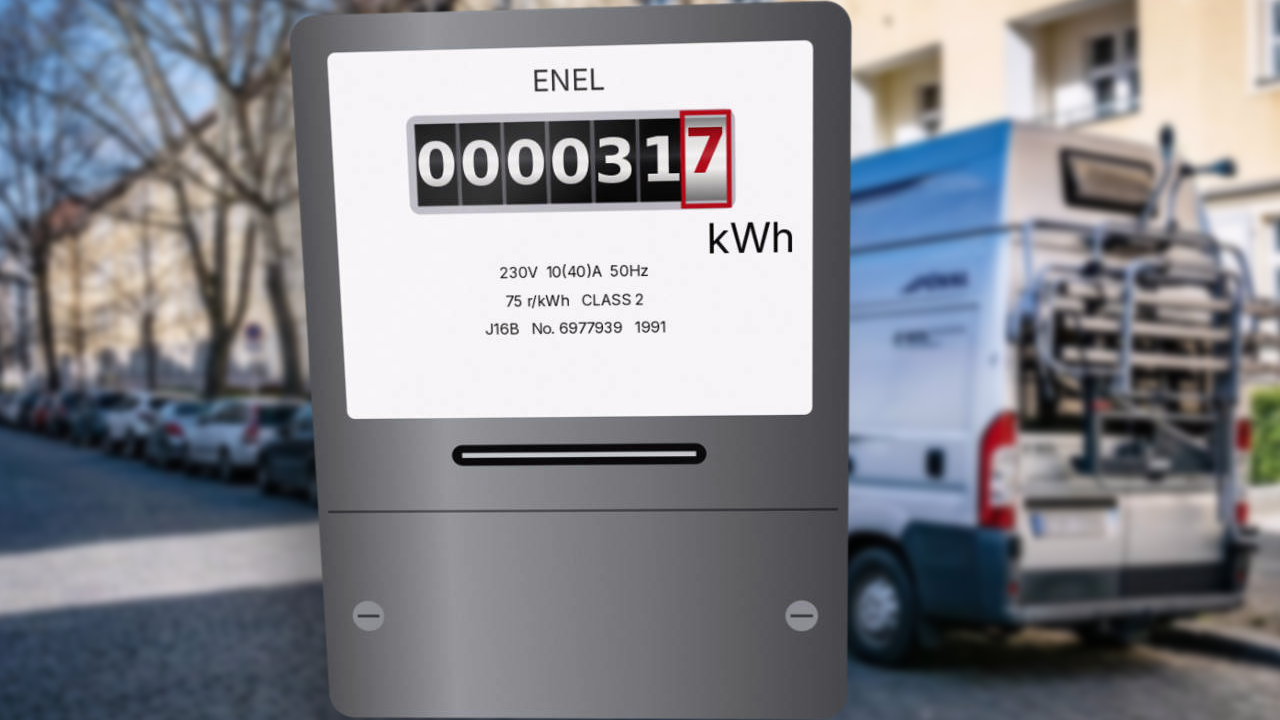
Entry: 31.7kWh
